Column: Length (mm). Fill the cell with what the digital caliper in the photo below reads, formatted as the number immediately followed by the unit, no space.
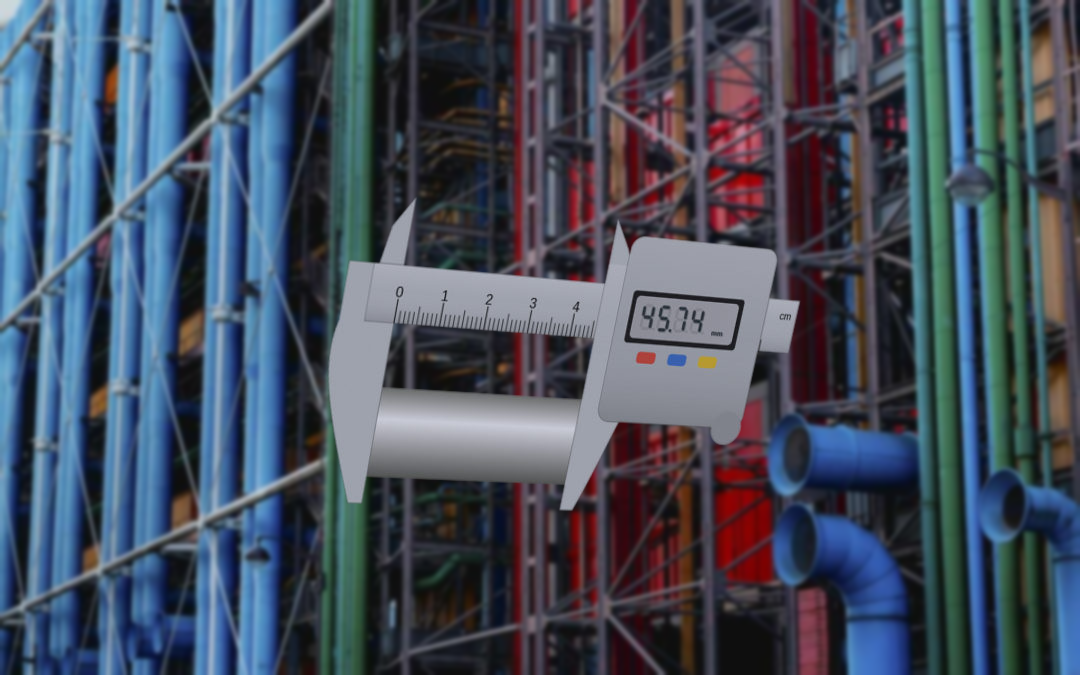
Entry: 45.74mm
